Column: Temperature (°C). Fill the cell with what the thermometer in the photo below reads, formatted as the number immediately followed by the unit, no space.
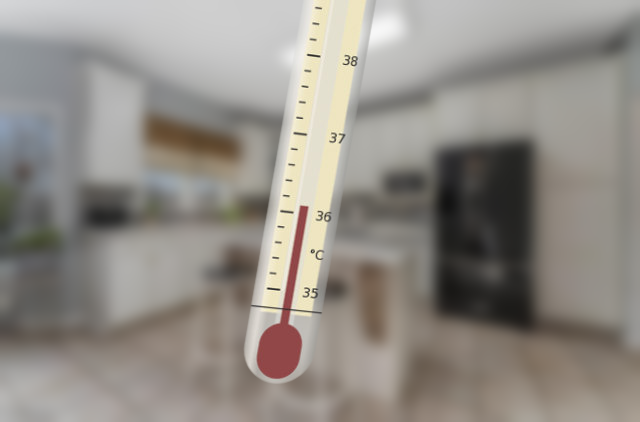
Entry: 36.1°C
